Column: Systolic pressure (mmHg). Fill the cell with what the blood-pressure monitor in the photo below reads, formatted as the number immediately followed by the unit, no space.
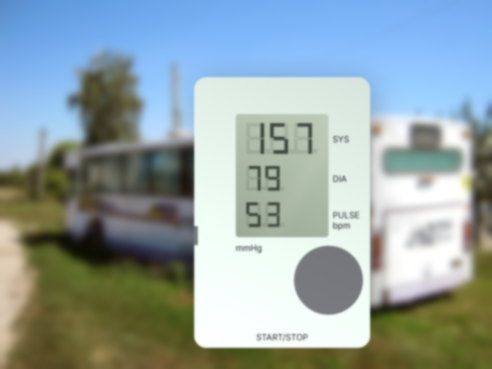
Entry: 157mmHg
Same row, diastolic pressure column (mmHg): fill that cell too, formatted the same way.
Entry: 79mmHg
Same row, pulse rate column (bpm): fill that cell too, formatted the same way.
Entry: 53bpm
